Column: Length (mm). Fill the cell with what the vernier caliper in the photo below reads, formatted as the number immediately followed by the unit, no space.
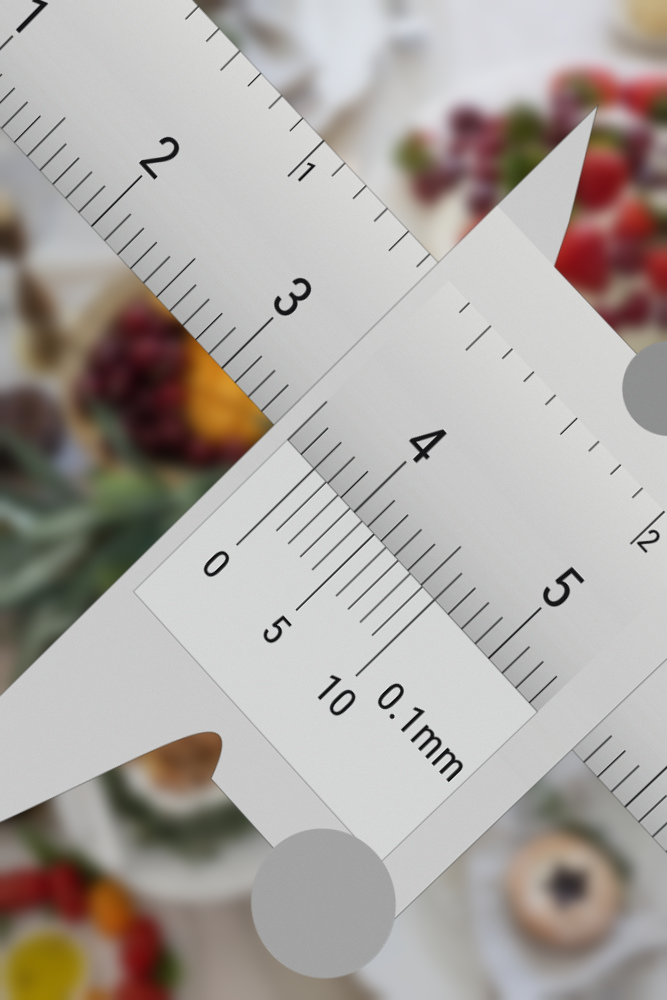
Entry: 37.0mm
